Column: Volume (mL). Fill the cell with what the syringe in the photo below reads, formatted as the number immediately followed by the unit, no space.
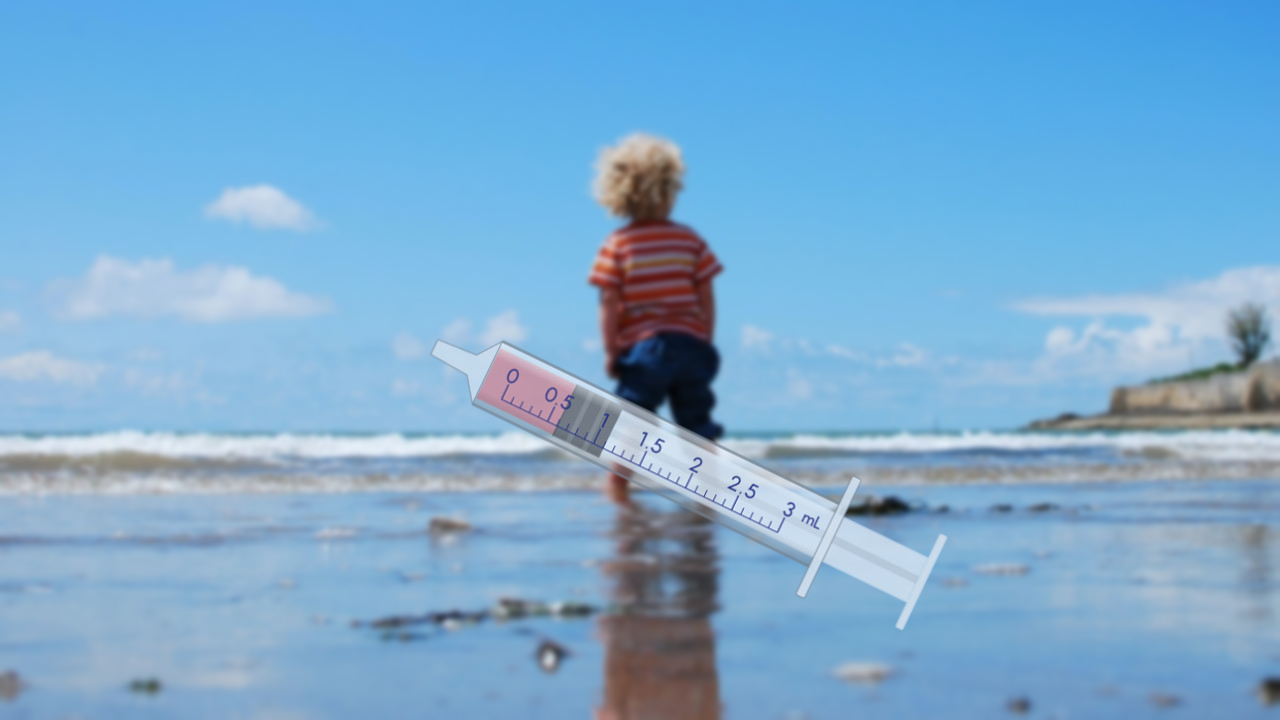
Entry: 0.6mL
